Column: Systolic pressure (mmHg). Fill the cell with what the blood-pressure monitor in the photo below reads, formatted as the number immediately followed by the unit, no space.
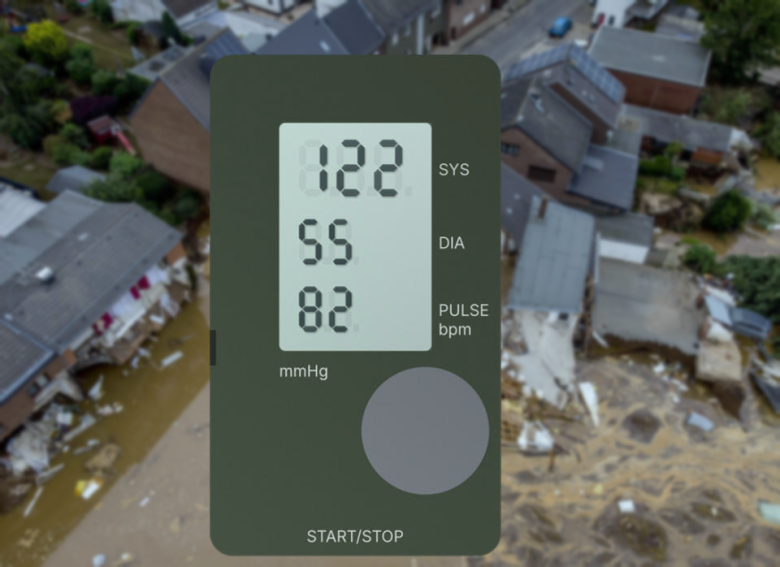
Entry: 122mmHg
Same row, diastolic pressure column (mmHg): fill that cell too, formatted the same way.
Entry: 55mmHg
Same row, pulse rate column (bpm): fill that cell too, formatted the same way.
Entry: 82bpm
